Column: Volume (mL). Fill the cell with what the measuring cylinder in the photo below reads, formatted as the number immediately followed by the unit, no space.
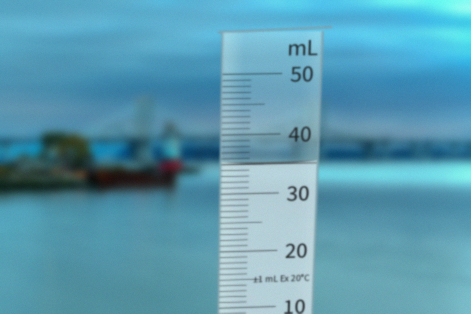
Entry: 35mL
